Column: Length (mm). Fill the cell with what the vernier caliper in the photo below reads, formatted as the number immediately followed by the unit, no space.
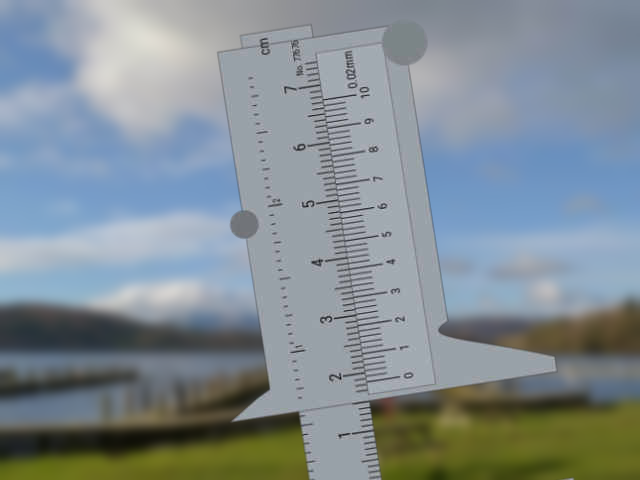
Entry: 18.4mm
